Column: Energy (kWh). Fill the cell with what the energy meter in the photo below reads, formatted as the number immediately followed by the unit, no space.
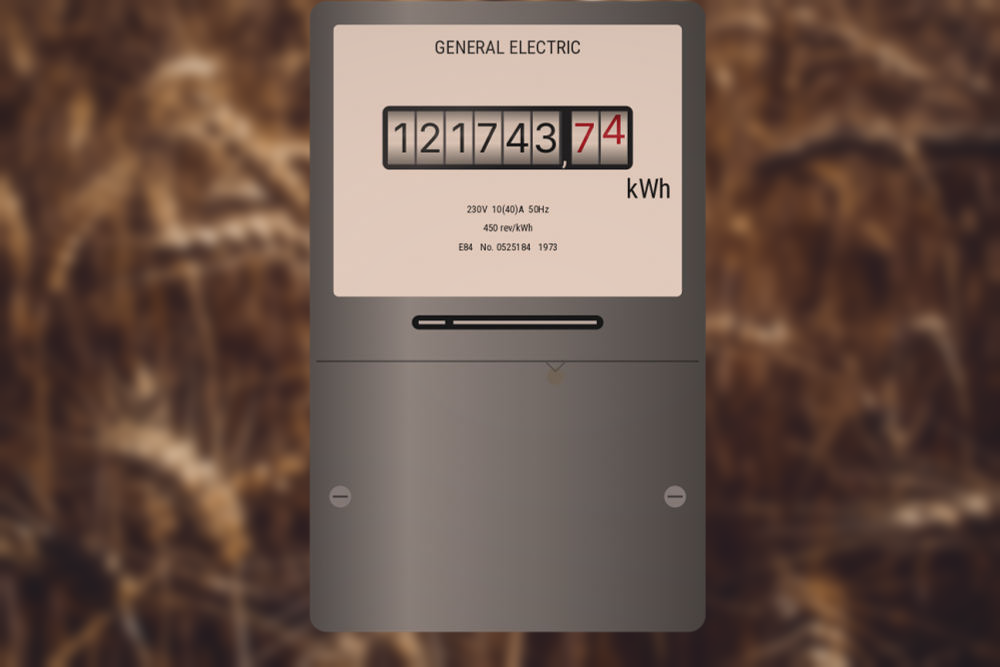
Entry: 121743.74kWh
